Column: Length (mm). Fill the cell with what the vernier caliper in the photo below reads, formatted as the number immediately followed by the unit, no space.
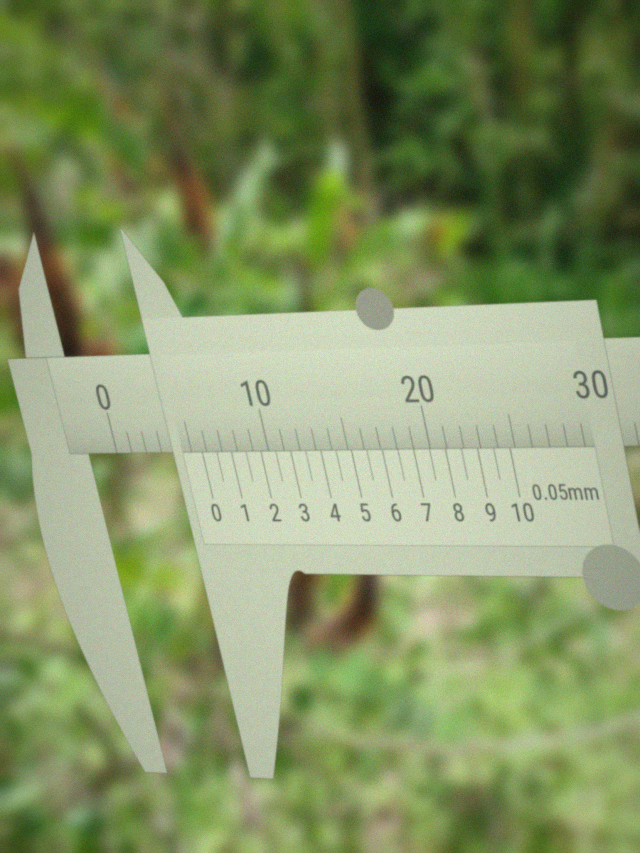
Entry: 5.7mm
